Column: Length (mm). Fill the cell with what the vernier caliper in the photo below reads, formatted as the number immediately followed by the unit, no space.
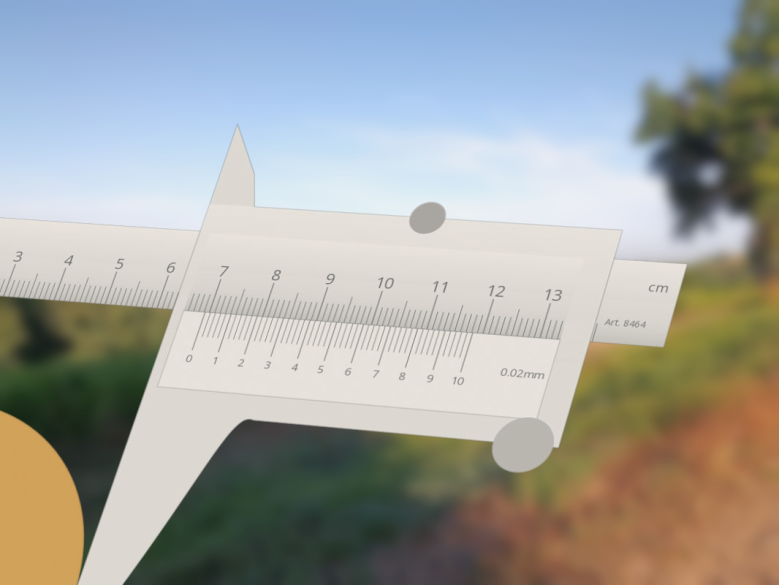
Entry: 69.2mm
